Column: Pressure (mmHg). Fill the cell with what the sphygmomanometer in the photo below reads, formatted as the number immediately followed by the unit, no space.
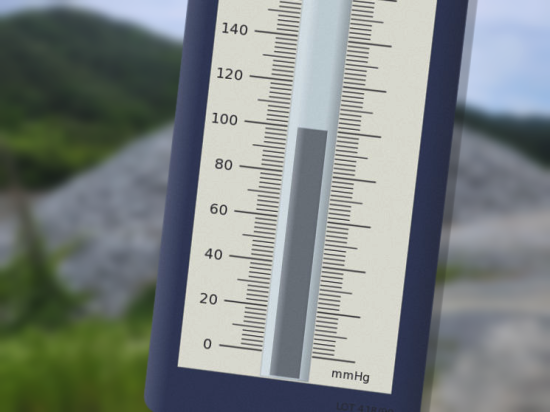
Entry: 100mmHg
